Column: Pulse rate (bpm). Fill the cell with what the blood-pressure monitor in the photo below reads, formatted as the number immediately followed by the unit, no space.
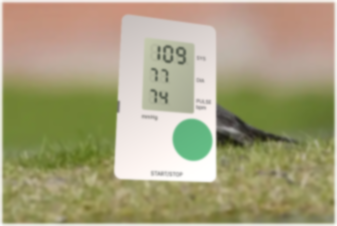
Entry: 74bpm
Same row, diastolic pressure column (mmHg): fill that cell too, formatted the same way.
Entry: 77mmHg
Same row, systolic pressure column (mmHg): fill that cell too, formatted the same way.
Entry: 109mmHg
